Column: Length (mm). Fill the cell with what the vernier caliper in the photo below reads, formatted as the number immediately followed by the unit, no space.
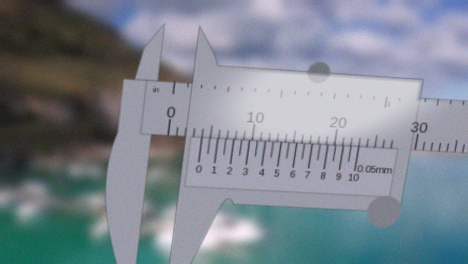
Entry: 4.0mm
